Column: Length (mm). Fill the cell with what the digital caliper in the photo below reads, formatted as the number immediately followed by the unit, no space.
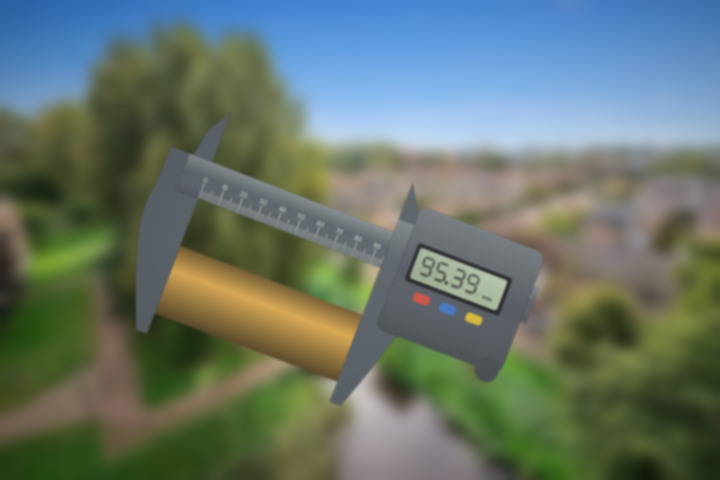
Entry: 95.39mm
